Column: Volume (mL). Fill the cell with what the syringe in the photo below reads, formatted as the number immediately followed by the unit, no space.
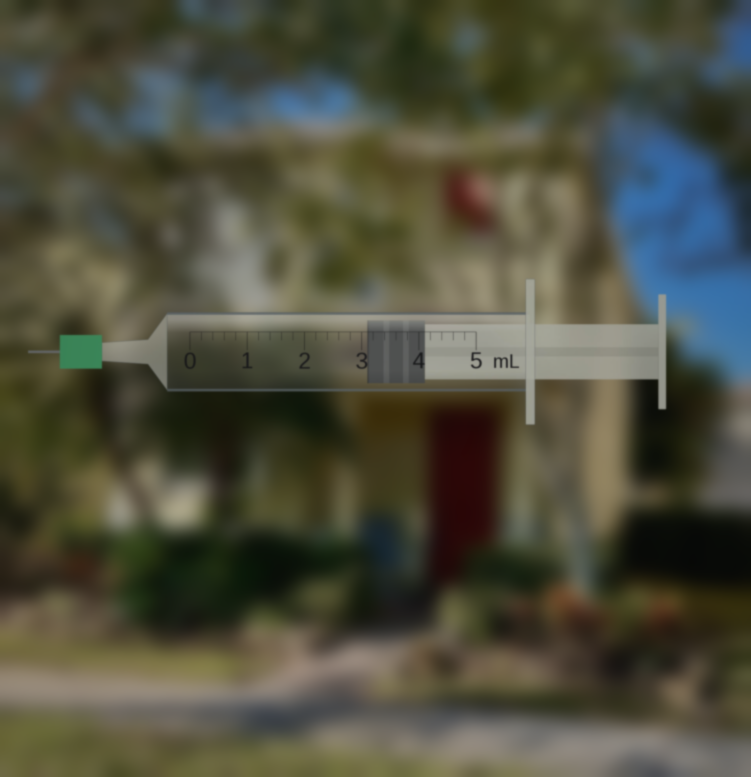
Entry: 3.1mL
